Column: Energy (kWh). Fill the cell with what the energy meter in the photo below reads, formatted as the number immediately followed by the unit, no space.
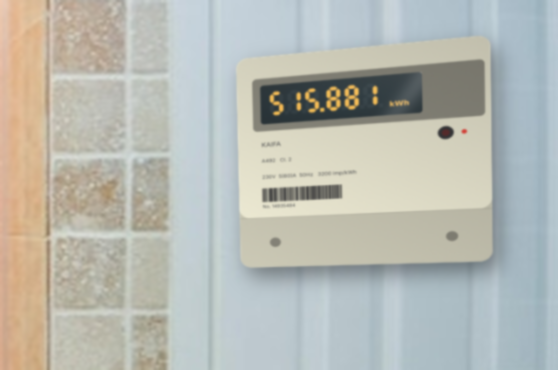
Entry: 515.881kWh
